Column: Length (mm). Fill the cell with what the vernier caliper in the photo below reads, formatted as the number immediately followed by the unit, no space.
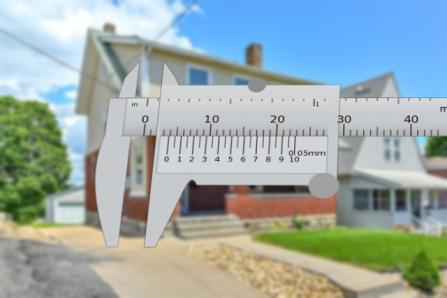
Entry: 3.8mm
